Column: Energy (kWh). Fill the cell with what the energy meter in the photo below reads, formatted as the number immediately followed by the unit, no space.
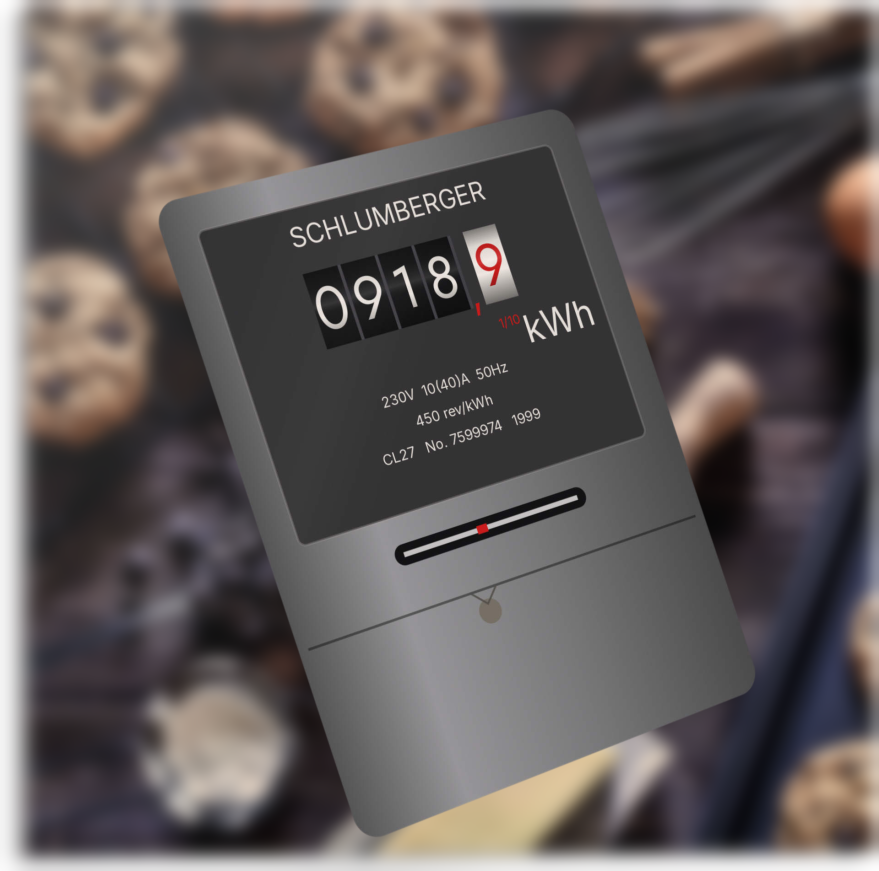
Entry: 918.9kWh
